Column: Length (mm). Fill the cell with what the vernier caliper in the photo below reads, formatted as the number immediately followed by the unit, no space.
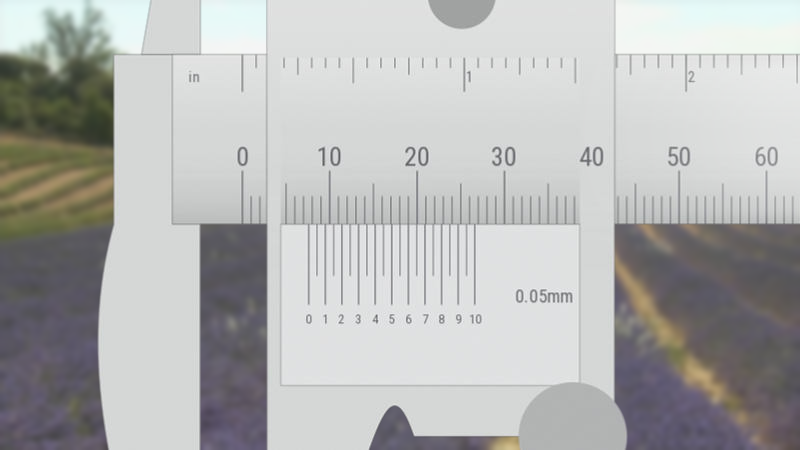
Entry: 7.6mm
